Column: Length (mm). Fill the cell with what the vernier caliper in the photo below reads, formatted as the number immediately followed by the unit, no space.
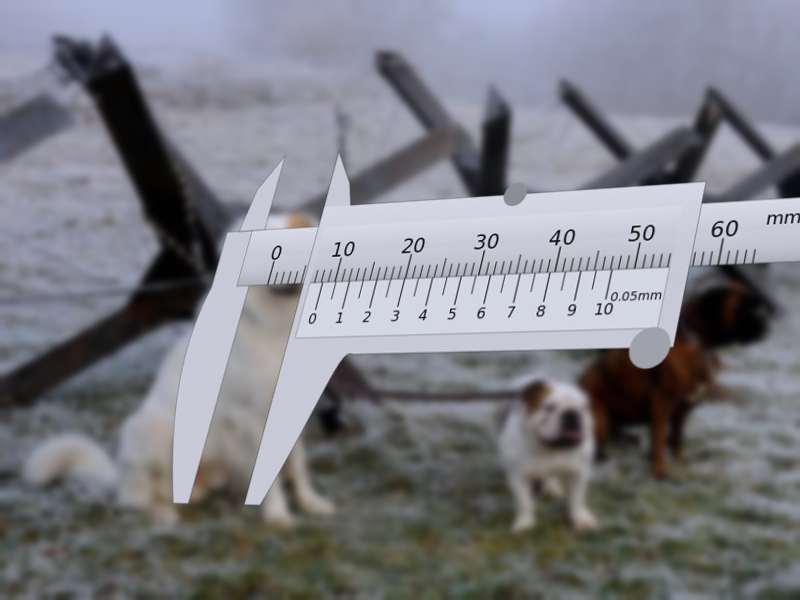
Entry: 8.2mm
